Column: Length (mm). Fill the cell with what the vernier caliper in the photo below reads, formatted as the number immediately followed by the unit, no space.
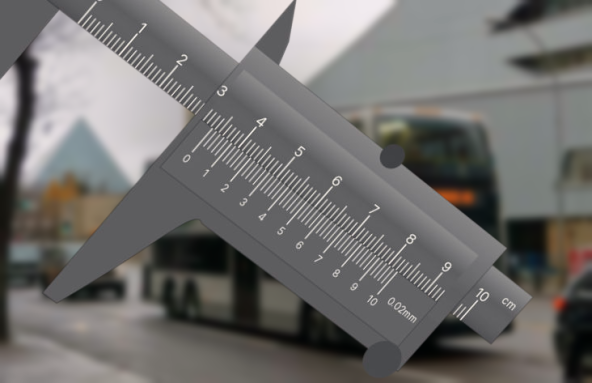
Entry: 33.5mm
